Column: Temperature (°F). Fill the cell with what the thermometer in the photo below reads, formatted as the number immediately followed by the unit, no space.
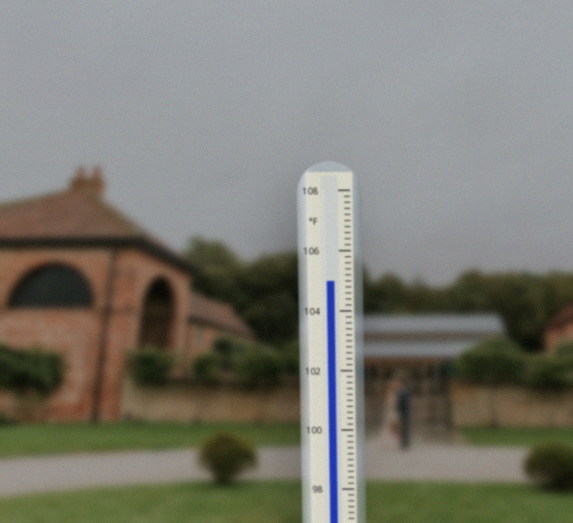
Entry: 105°F
